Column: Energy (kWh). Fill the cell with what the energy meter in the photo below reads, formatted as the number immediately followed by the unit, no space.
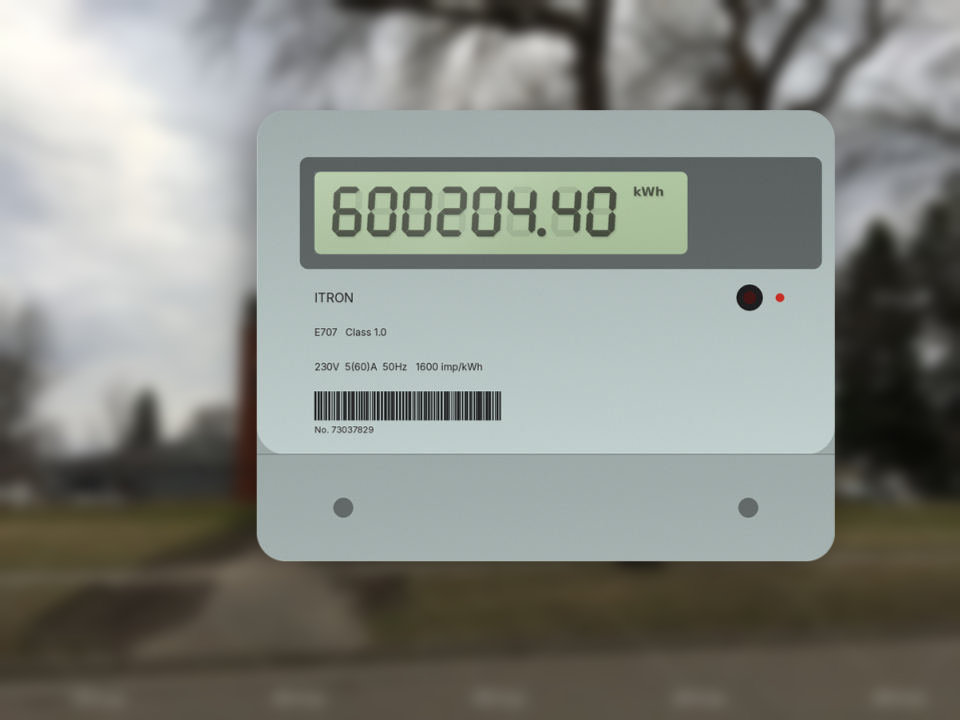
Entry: 600204.40kWh
